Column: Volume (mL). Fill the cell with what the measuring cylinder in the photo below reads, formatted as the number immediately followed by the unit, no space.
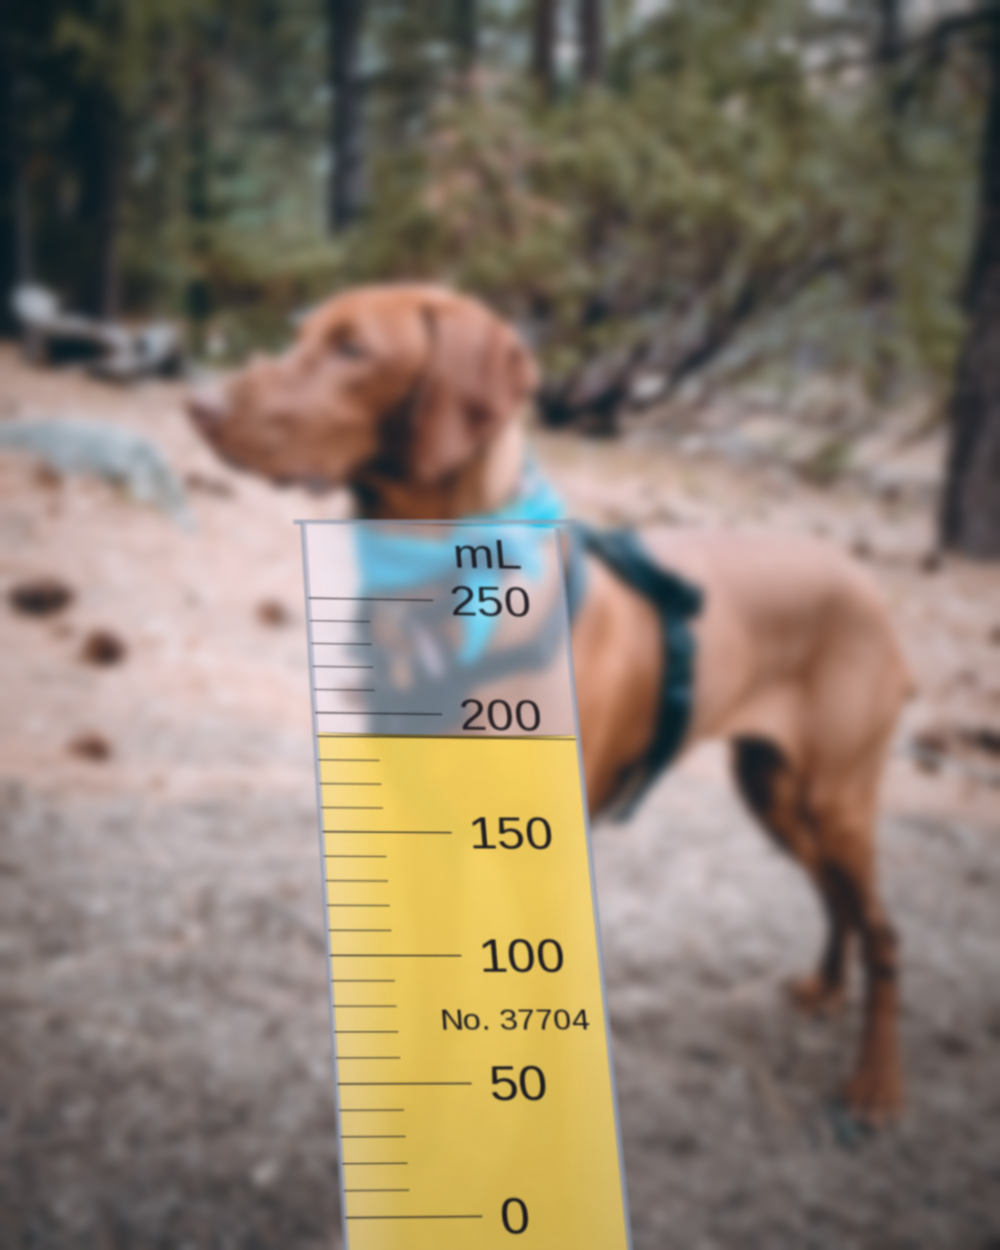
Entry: 190mL
